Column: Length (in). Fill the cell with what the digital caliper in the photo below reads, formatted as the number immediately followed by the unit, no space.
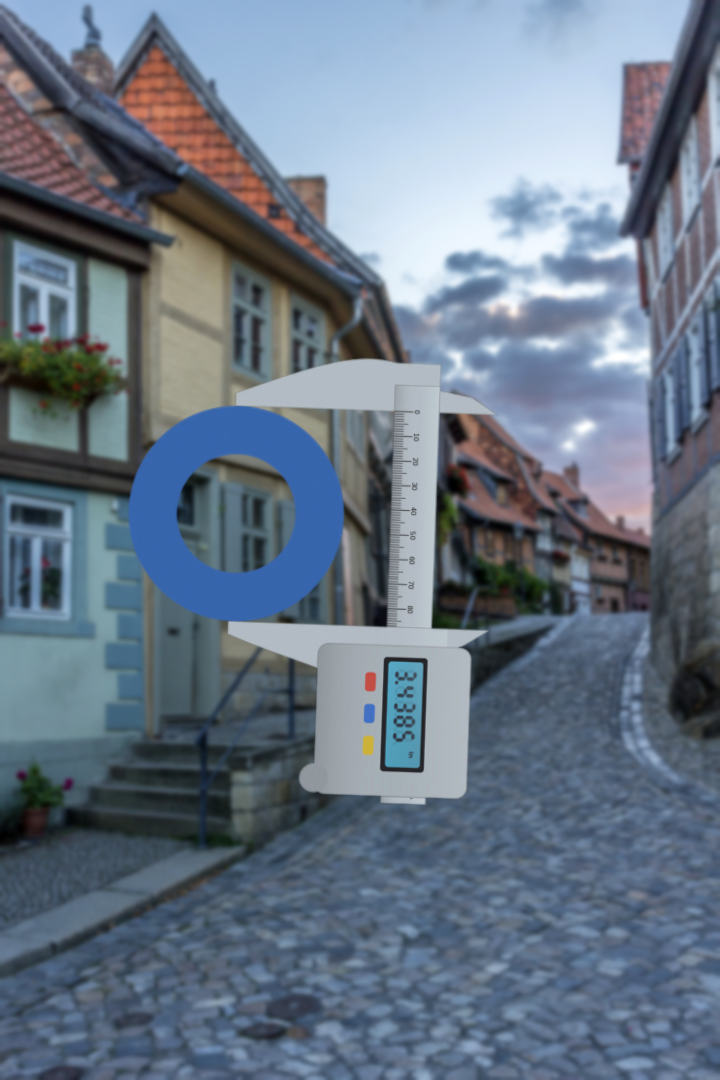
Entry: 3.4385in
